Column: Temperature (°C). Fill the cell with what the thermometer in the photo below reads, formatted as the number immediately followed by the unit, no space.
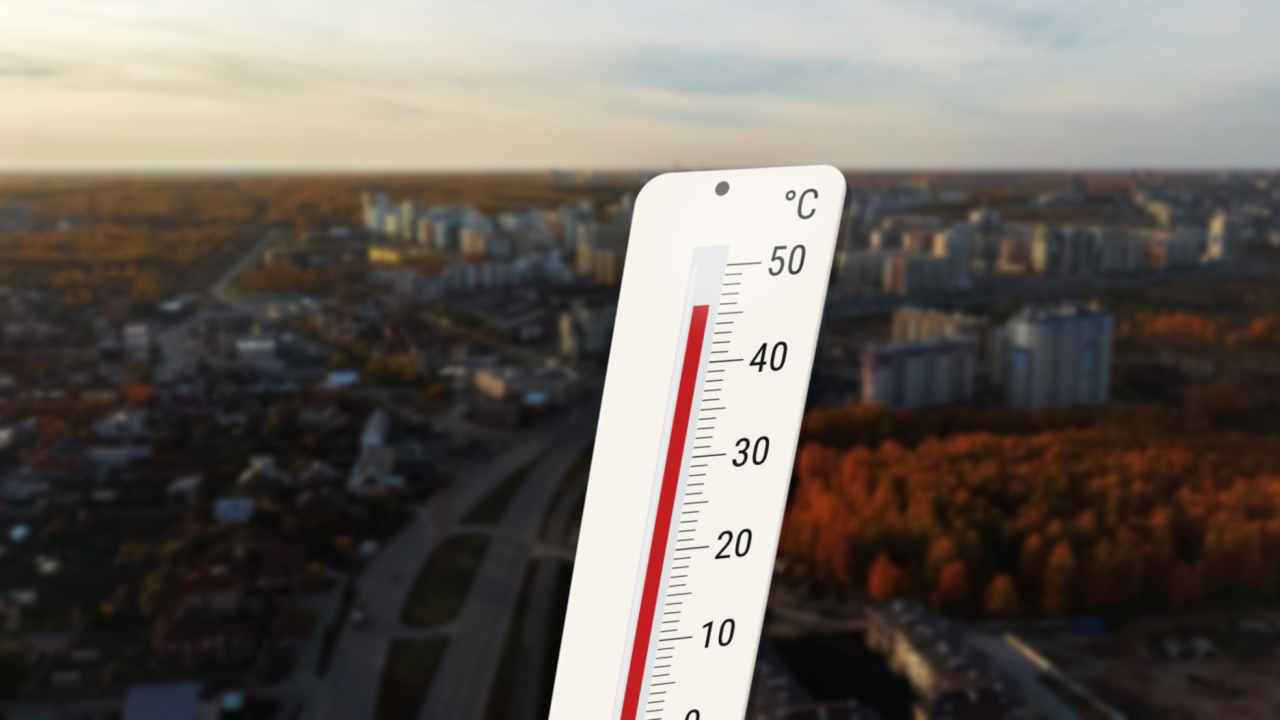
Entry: 46°C
